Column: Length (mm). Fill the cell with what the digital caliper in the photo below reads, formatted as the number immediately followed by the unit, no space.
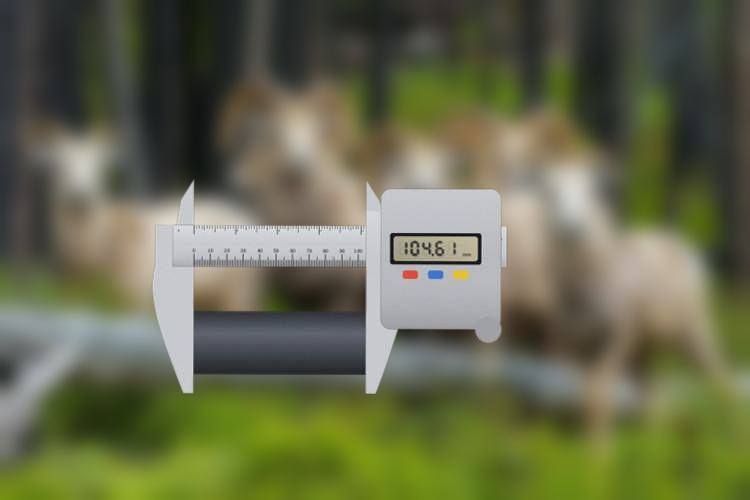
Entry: 104.61mm
